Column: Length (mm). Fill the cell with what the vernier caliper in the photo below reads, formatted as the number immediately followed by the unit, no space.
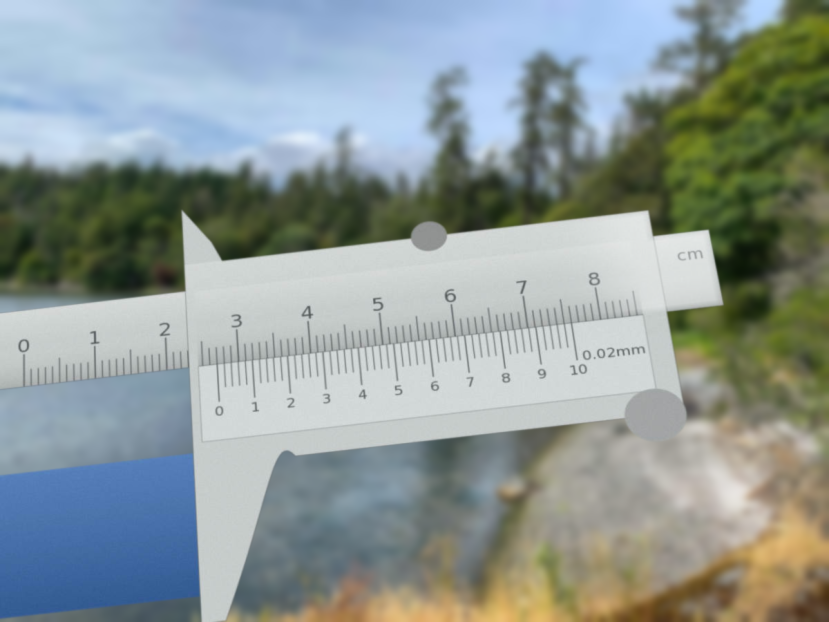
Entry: 27.0mm
